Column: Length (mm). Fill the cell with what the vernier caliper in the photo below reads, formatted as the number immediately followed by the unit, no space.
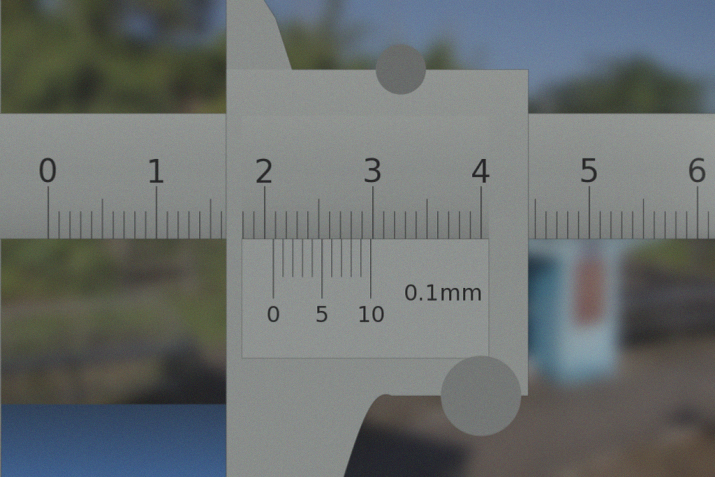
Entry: 20.8mm
